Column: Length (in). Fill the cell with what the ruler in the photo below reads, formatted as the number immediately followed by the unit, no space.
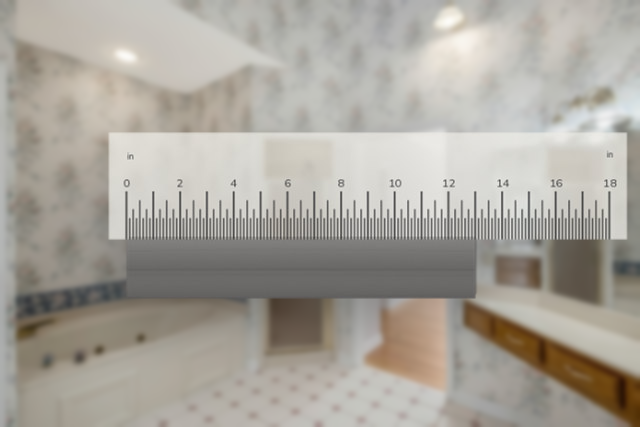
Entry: 13in
